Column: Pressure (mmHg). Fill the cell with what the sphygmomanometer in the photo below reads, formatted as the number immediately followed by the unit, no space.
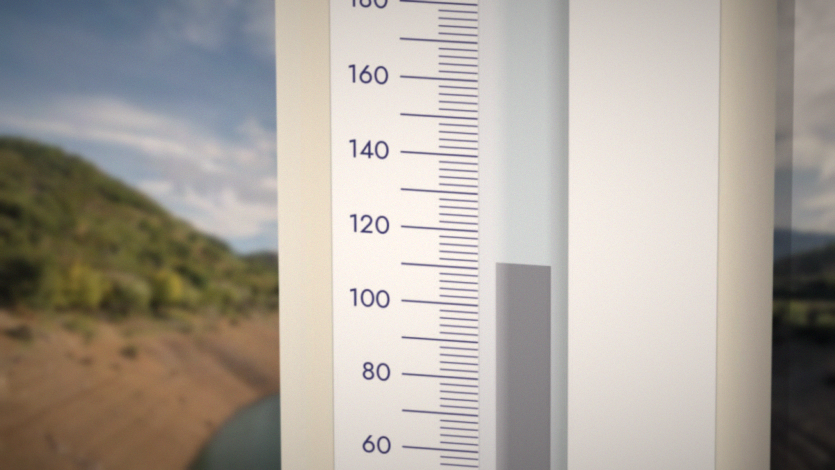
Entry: 112mmHg
